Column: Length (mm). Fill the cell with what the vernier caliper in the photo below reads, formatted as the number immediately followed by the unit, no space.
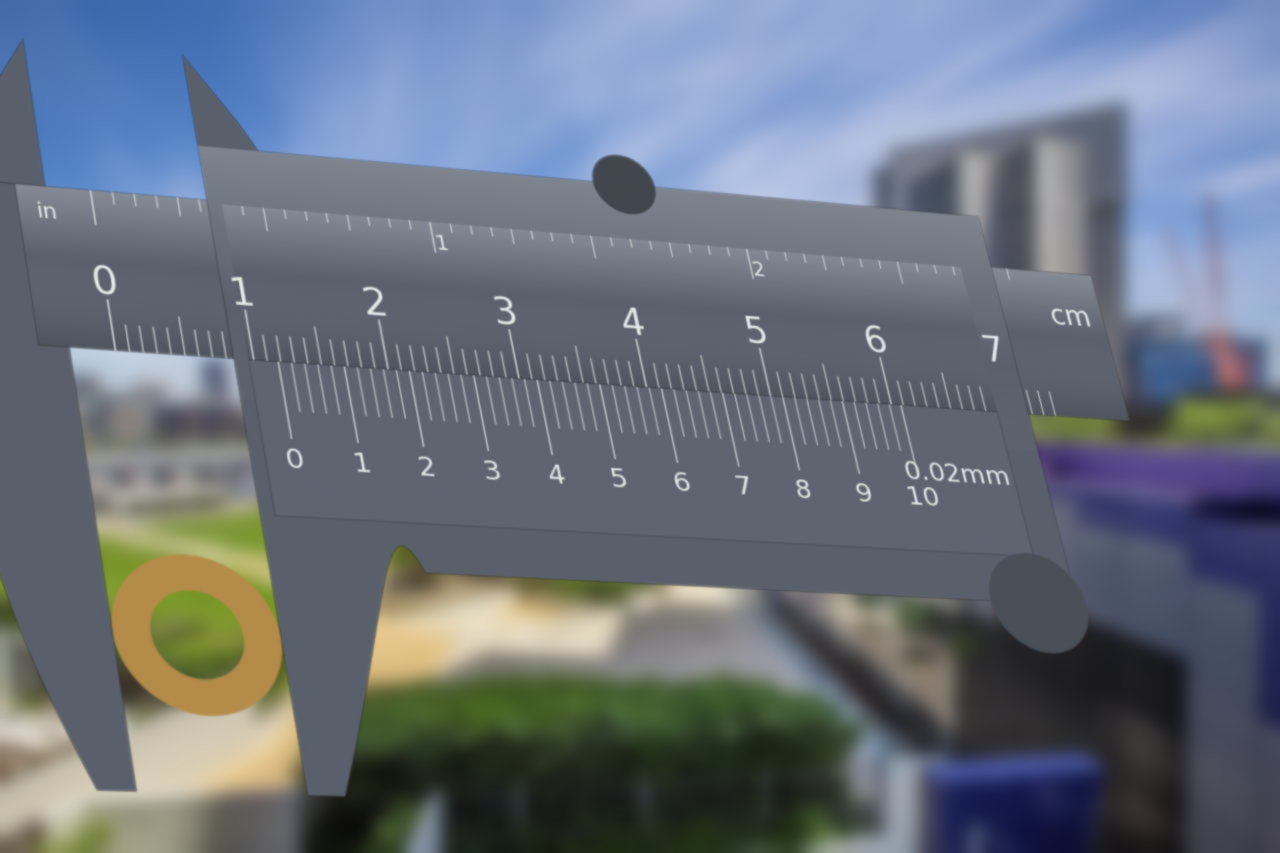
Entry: 11.8mm
